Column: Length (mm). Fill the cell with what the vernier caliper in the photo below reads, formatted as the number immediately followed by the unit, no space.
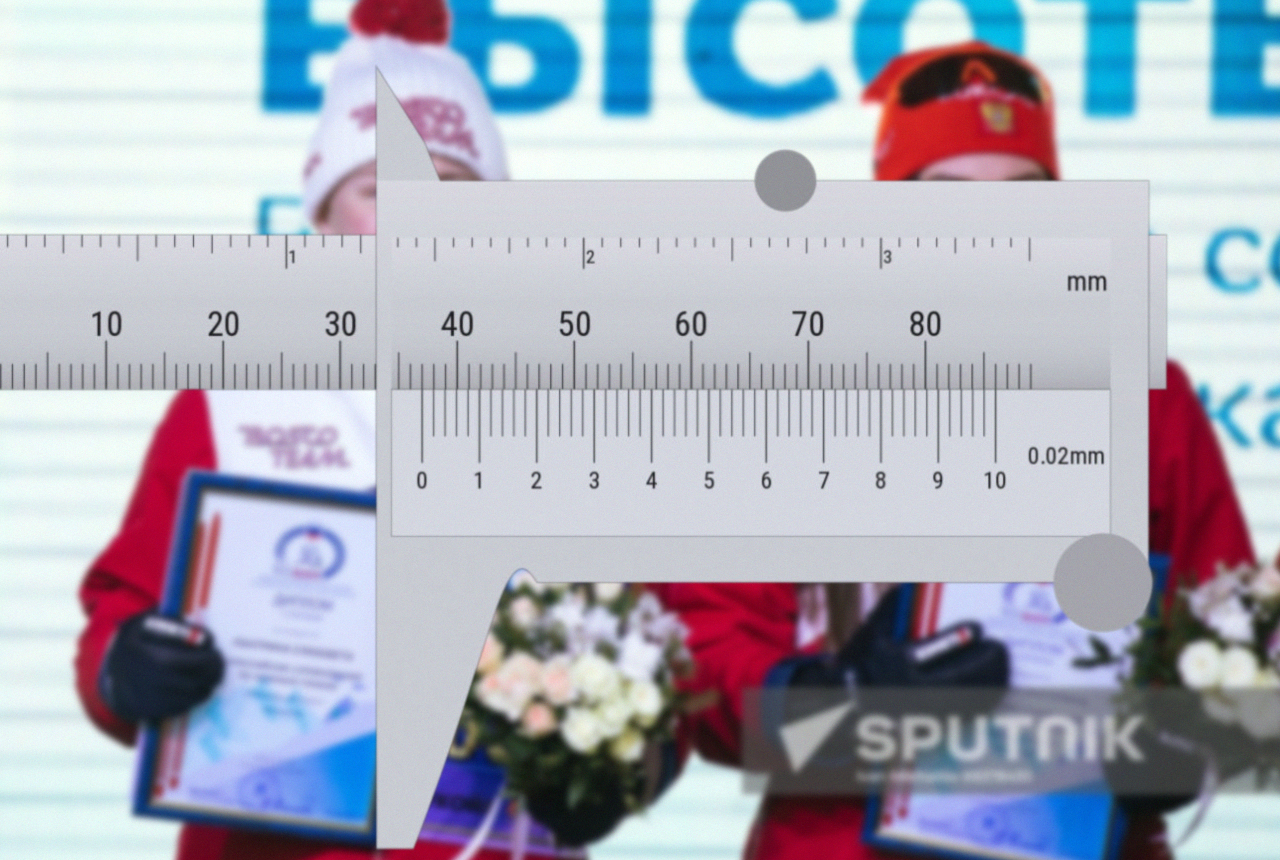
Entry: 37.0mm
